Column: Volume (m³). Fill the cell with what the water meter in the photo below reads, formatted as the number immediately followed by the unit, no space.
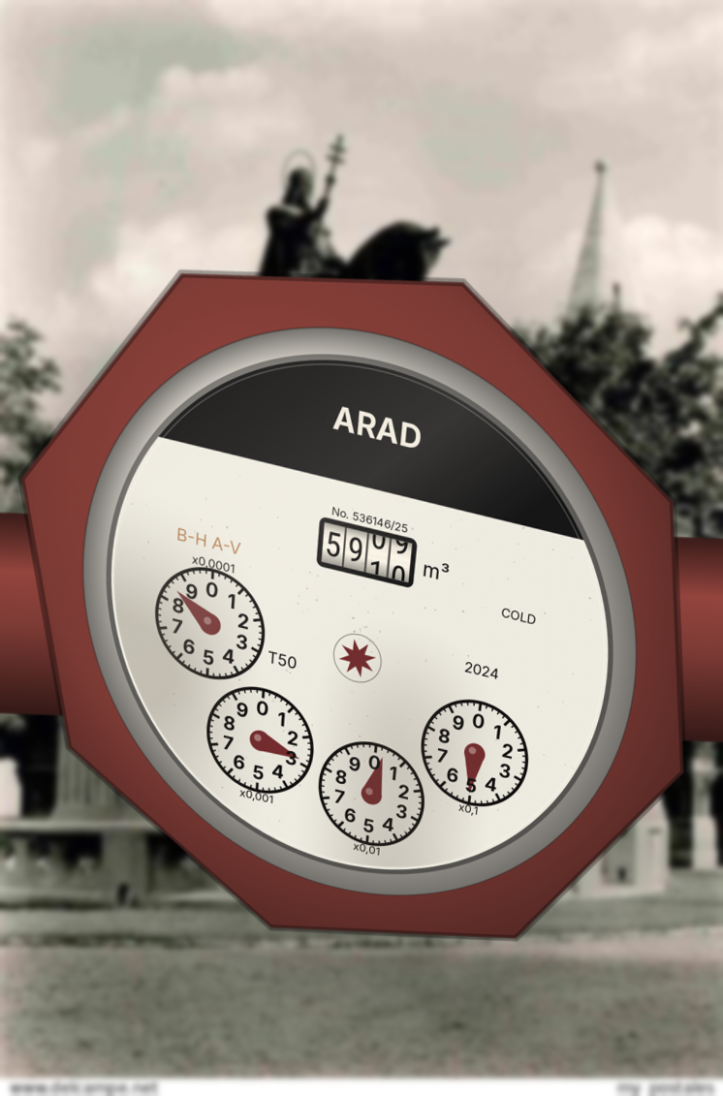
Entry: 5909.5028m³
